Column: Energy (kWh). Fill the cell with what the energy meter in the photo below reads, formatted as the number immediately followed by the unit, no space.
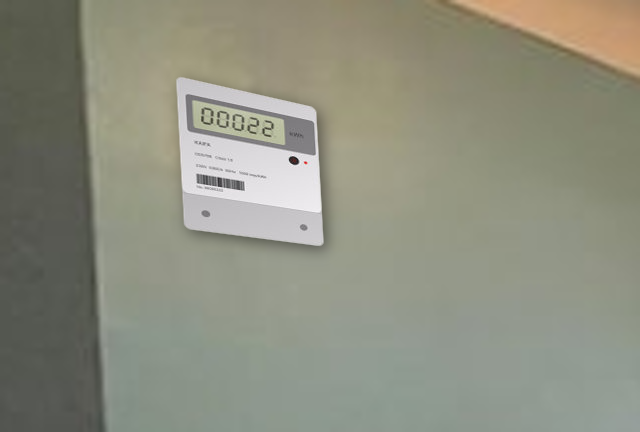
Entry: 22kWh
